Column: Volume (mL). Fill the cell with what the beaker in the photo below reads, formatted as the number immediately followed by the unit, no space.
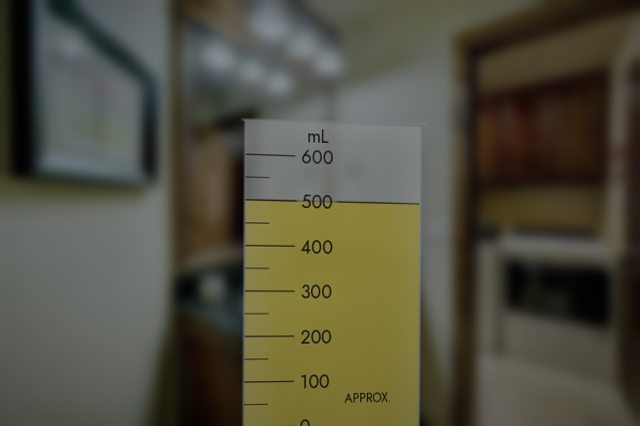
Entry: 500mL
